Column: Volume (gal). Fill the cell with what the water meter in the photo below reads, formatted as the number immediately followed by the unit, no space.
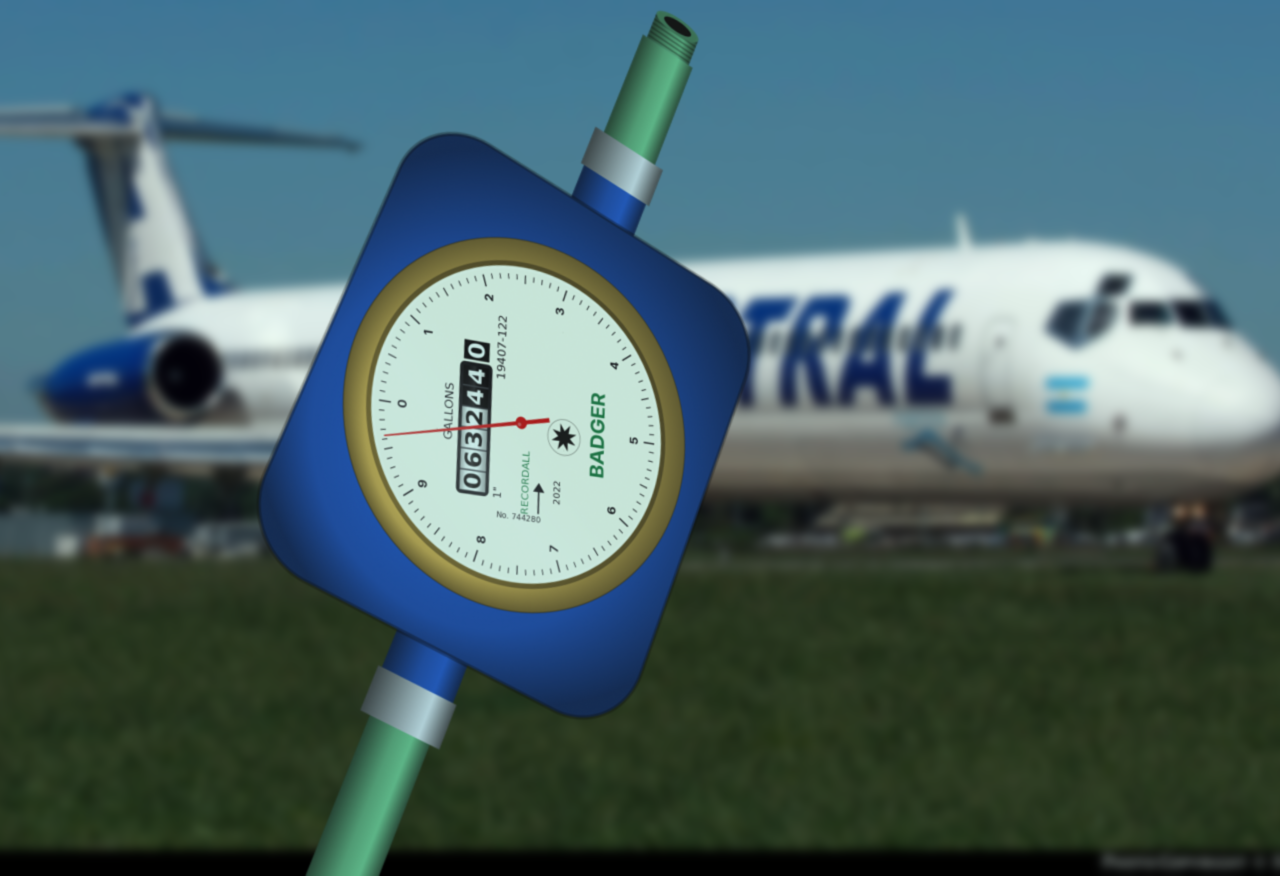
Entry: 632439.6gal
